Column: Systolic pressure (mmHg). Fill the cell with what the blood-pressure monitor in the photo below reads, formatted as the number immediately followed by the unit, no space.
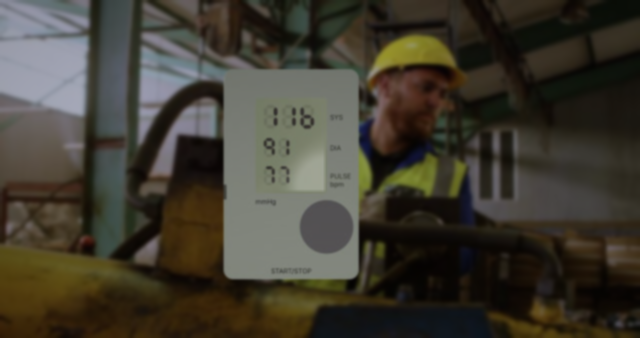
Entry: 116mmHg
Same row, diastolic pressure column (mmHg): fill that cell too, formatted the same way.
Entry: 91mmHg
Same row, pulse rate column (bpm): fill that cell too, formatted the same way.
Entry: 77bpm
